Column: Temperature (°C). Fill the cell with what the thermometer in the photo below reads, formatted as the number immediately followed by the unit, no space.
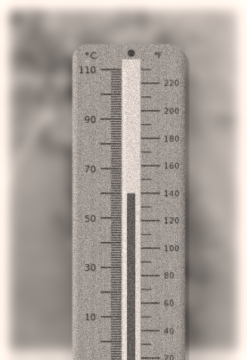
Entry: 60°C
